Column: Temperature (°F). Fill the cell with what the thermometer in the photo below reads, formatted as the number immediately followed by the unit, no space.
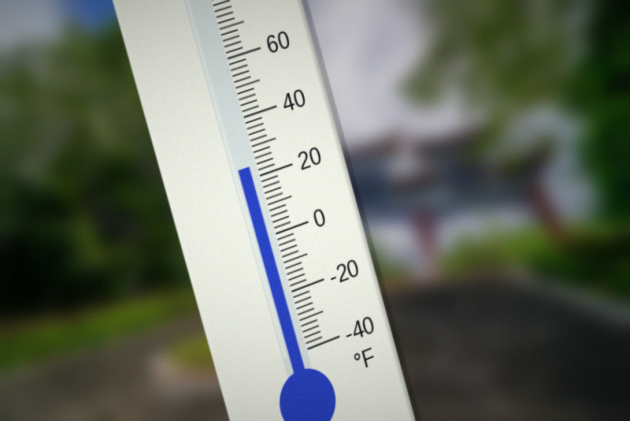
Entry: 24°F
